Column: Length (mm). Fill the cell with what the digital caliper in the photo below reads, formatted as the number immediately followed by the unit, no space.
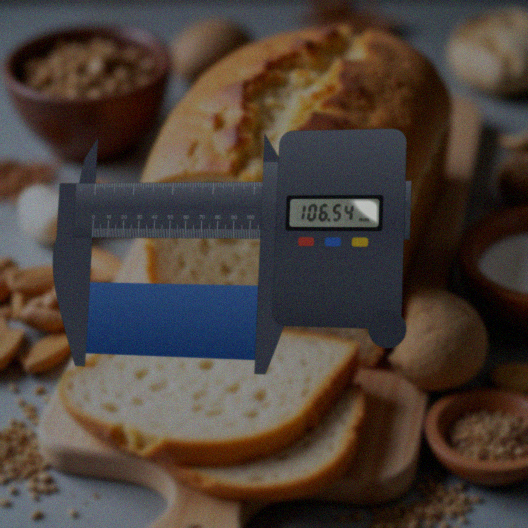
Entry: 106.54mm
